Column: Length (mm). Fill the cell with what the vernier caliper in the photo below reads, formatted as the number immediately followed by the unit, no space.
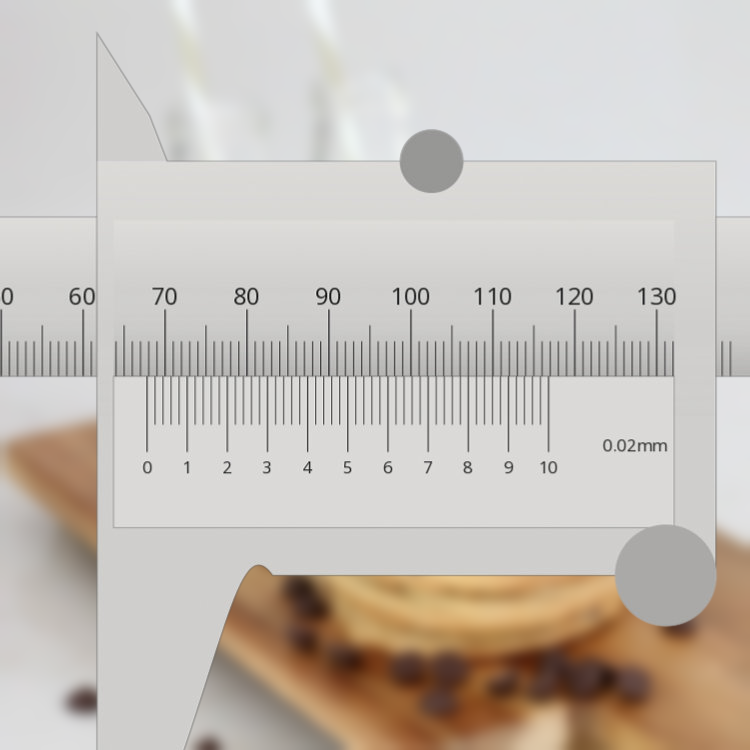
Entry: 67.8mm
